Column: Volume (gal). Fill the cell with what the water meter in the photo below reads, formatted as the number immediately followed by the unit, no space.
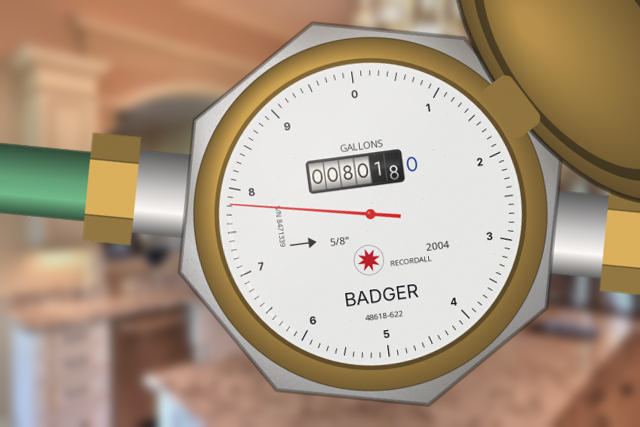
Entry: 80177.8gal
